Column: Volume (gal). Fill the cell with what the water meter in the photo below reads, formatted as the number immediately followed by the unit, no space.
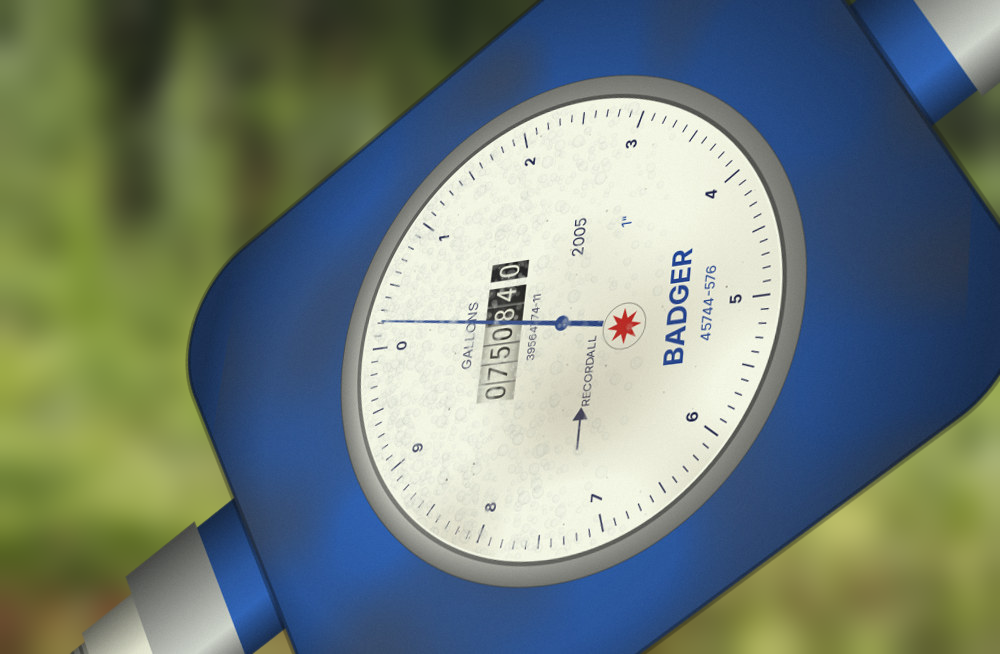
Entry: 750840.2gal
